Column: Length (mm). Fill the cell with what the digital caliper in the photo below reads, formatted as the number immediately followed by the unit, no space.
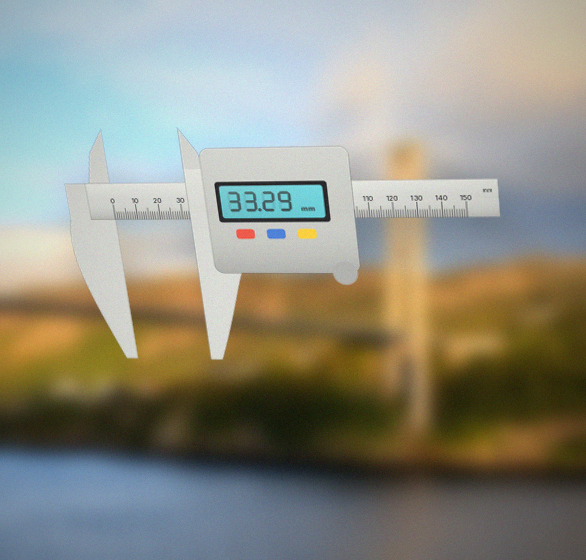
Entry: 33.29mm
